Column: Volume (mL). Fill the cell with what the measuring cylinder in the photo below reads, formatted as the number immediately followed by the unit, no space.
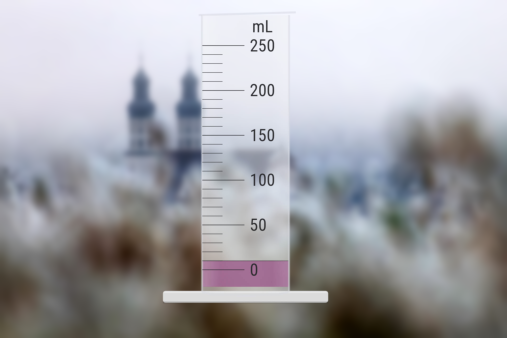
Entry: 10mL
